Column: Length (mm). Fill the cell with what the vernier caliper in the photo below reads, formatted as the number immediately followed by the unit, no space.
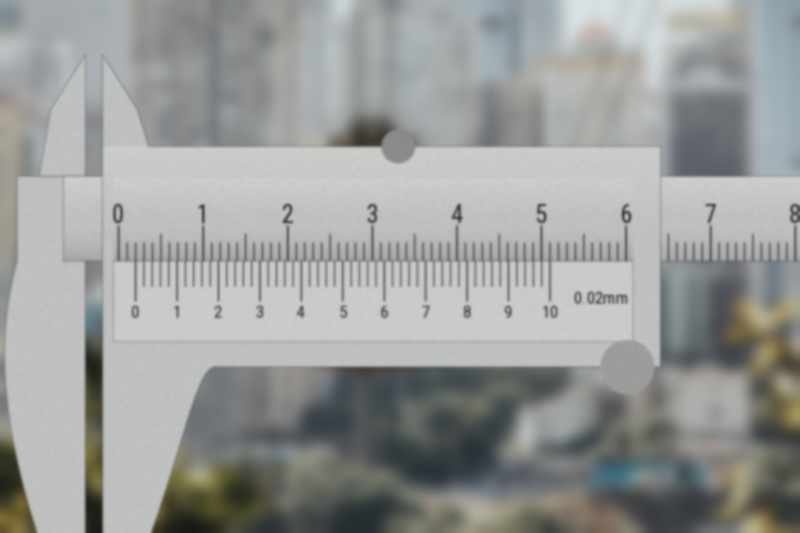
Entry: 2.0mm
